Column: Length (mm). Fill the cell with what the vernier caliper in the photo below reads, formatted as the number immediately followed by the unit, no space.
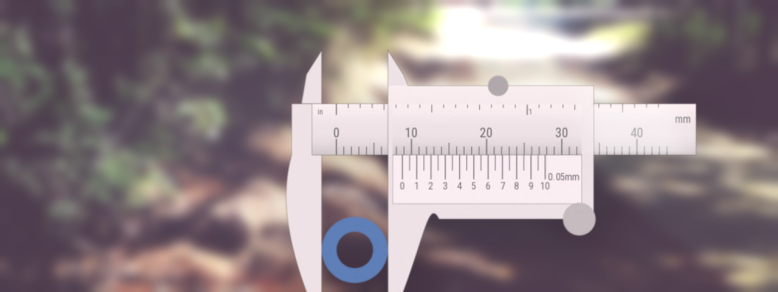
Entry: 8.8mm
